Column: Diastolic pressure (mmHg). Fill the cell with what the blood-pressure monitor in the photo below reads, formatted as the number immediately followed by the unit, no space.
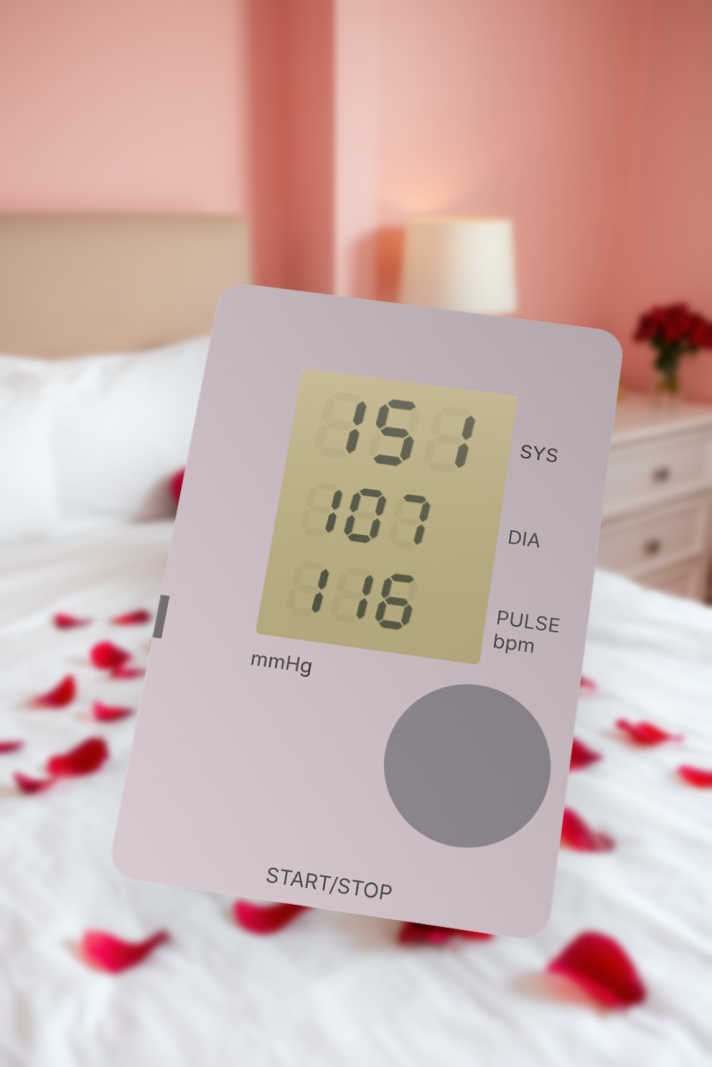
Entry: 107mmHg
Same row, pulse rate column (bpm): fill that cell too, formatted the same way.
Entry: 116bpm
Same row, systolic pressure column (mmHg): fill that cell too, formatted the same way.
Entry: 151mmHg
